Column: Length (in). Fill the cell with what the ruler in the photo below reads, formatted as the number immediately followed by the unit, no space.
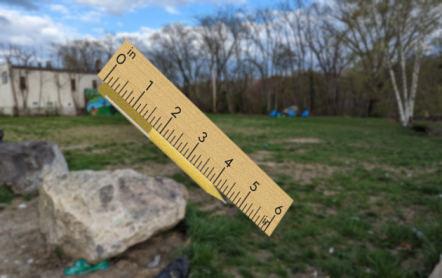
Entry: 4.625in
